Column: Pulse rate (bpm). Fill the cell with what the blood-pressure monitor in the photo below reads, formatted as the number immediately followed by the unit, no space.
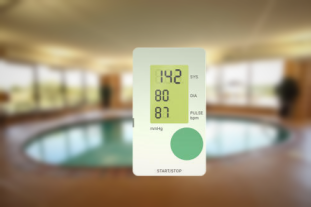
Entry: 87bpm
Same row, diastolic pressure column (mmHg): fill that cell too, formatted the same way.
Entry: 80mmHg
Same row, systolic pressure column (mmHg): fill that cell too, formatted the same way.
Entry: 142mmHg
